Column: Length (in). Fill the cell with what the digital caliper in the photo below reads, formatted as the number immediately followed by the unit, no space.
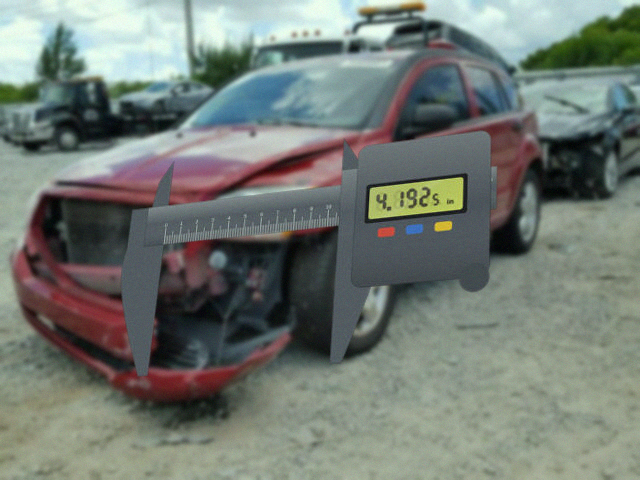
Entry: 4.1925in
